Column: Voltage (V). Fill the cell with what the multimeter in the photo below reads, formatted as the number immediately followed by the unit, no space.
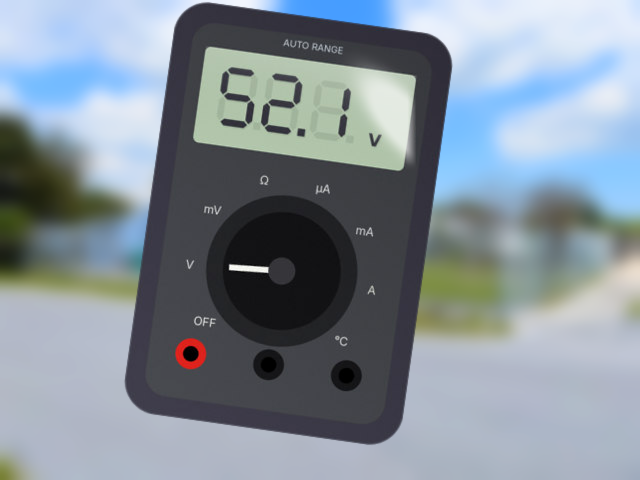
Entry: 52.1V
